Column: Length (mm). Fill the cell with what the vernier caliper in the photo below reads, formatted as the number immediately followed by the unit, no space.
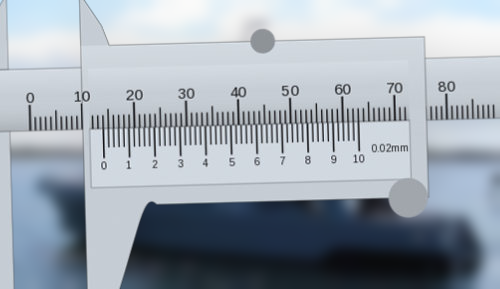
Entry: 14.0mm
